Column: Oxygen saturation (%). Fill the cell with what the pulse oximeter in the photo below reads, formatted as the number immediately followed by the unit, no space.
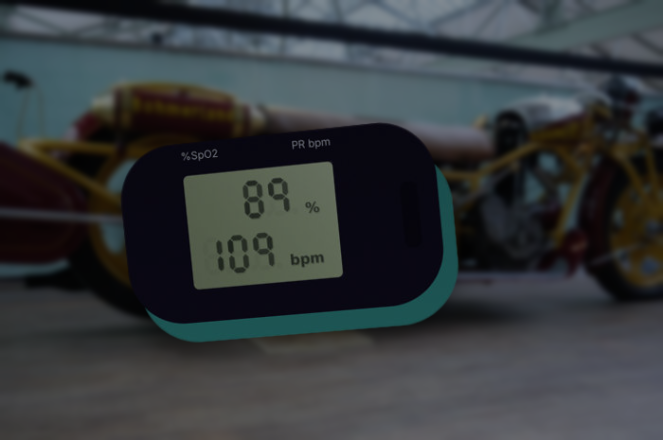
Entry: 89%
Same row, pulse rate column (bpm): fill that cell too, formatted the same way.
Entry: 109bpm
